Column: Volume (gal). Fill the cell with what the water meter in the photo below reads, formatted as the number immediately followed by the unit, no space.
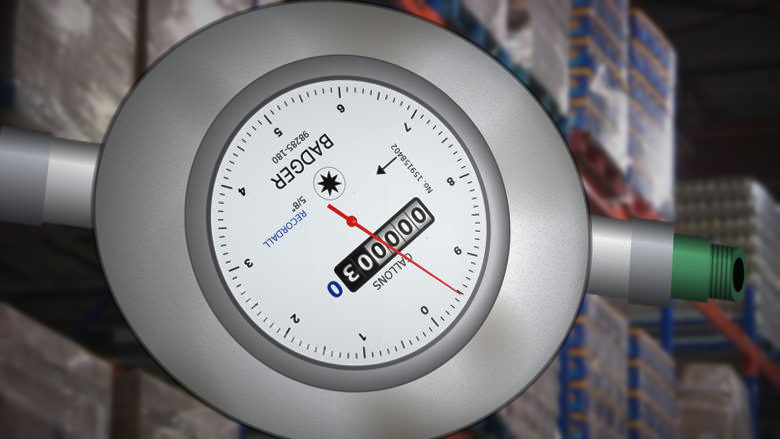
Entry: 29.5gal
